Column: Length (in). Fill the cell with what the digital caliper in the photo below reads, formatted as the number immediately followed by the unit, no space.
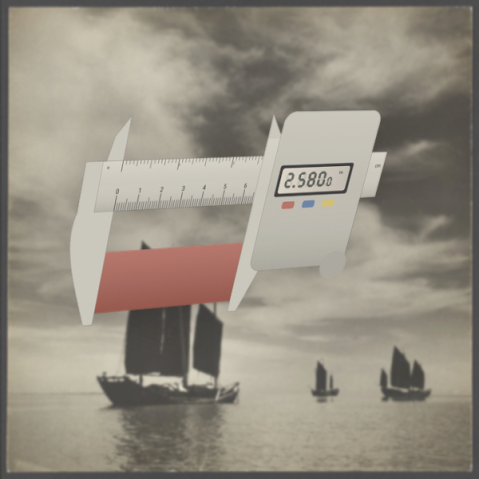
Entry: 2.5800in
